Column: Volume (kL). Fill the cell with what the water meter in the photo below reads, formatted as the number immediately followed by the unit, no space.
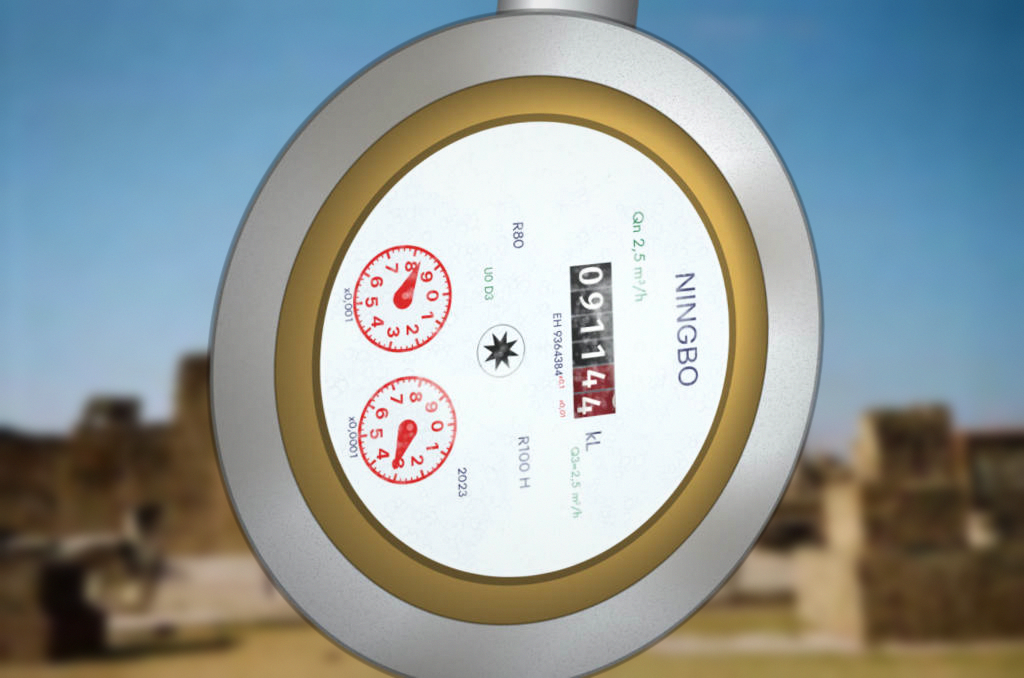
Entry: 911.4383kL
